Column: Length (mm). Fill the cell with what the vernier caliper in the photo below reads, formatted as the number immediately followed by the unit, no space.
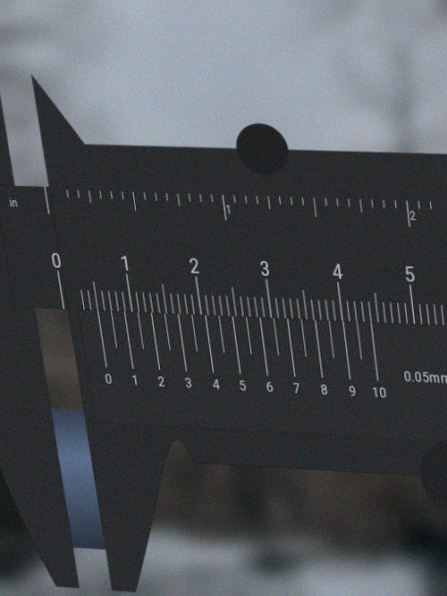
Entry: 5.0mm
